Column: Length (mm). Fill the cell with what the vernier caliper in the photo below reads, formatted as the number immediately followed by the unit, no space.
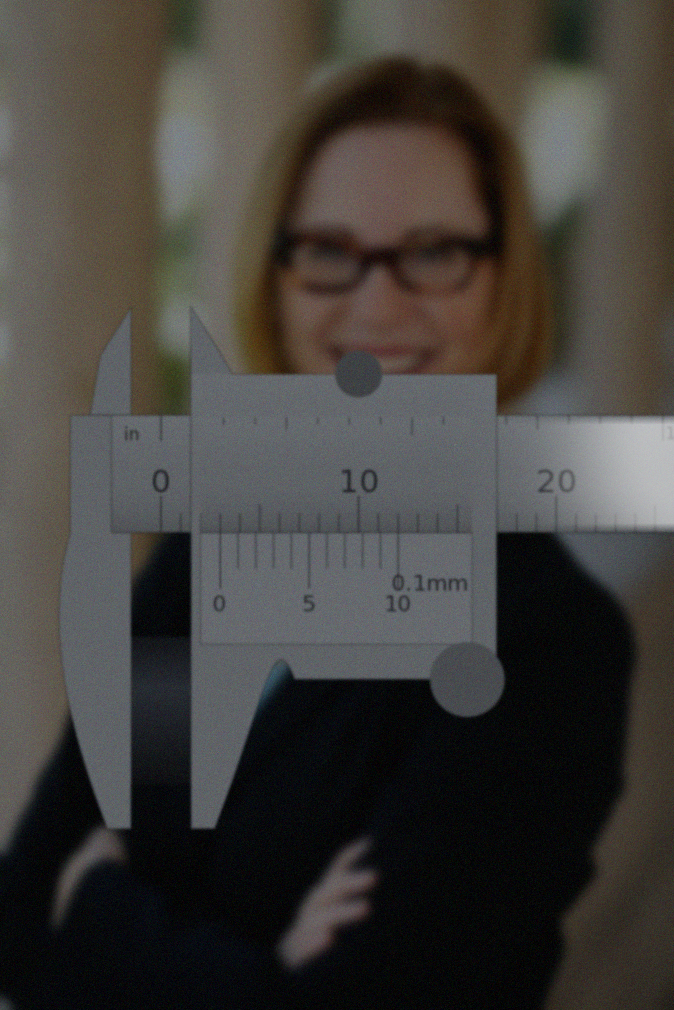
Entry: 3.0mm
